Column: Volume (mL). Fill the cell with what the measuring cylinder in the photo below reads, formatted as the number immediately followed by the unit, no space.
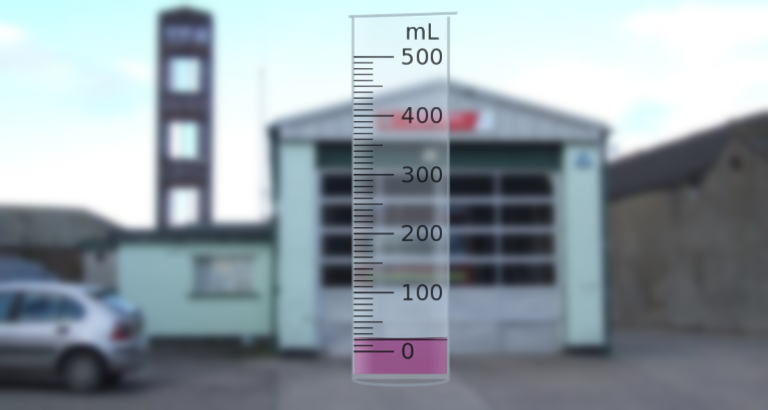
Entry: 20mL
